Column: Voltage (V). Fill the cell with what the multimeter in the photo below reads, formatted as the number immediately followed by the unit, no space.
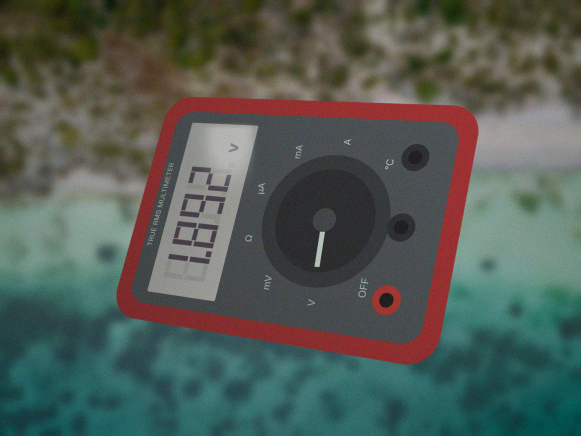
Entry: 1.892V
